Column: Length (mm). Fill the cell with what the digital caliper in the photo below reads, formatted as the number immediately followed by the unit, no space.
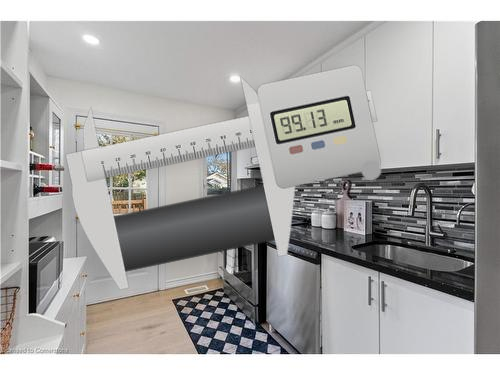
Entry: 99.13mm
